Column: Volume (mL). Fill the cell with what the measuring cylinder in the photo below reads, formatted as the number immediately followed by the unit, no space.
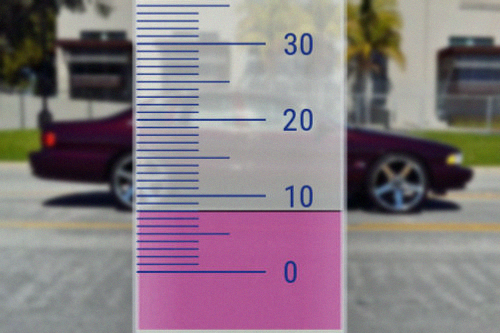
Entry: 8mL
